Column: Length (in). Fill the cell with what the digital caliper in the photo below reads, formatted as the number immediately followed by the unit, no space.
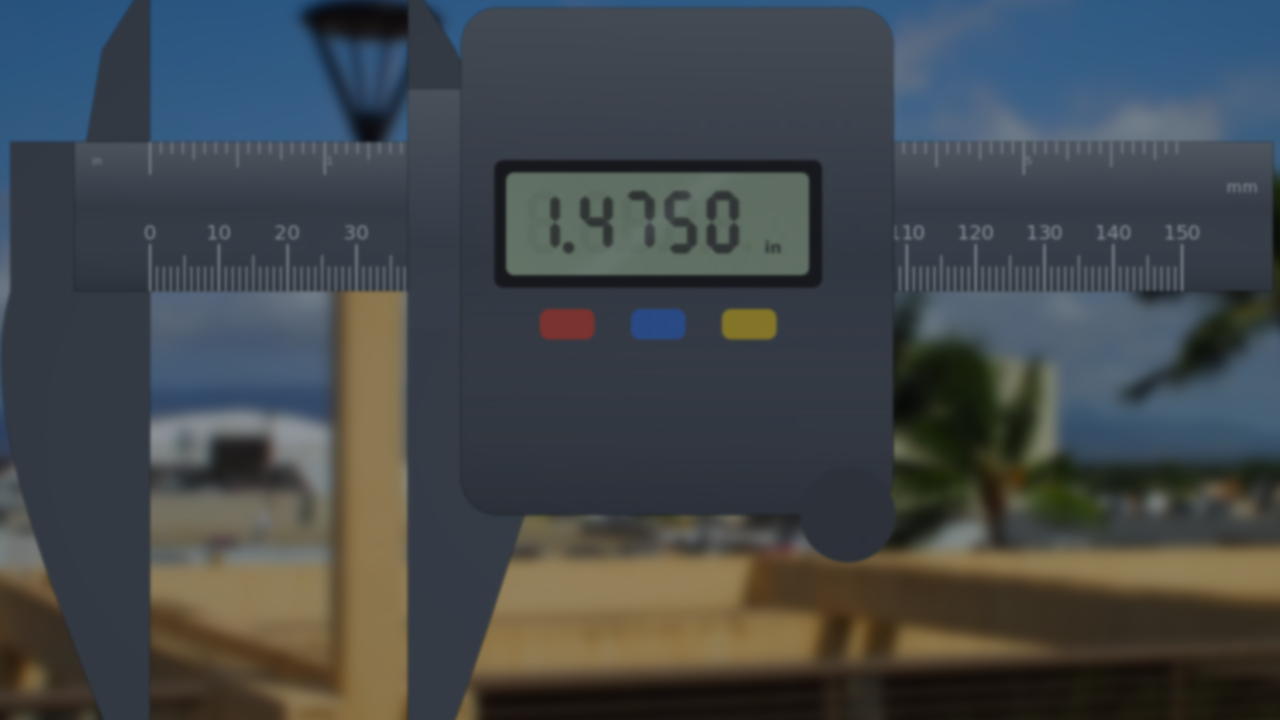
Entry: 1.4750in
